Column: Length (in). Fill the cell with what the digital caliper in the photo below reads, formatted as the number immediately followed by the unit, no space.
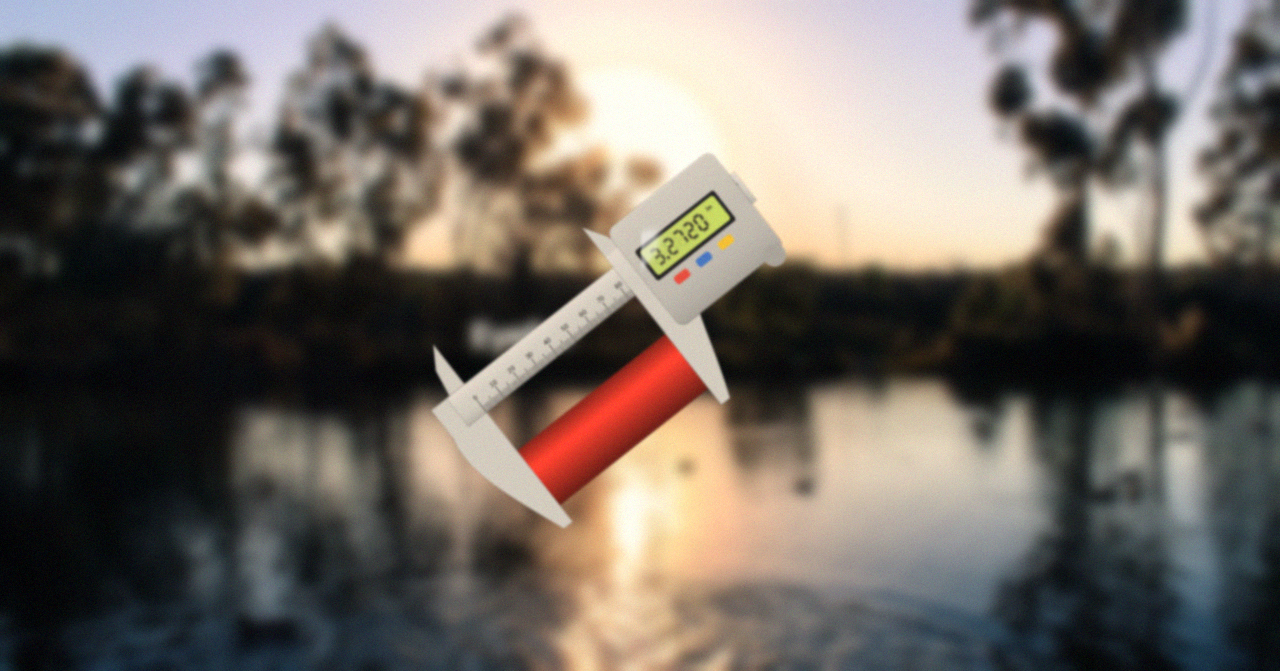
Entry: 3.2720in
